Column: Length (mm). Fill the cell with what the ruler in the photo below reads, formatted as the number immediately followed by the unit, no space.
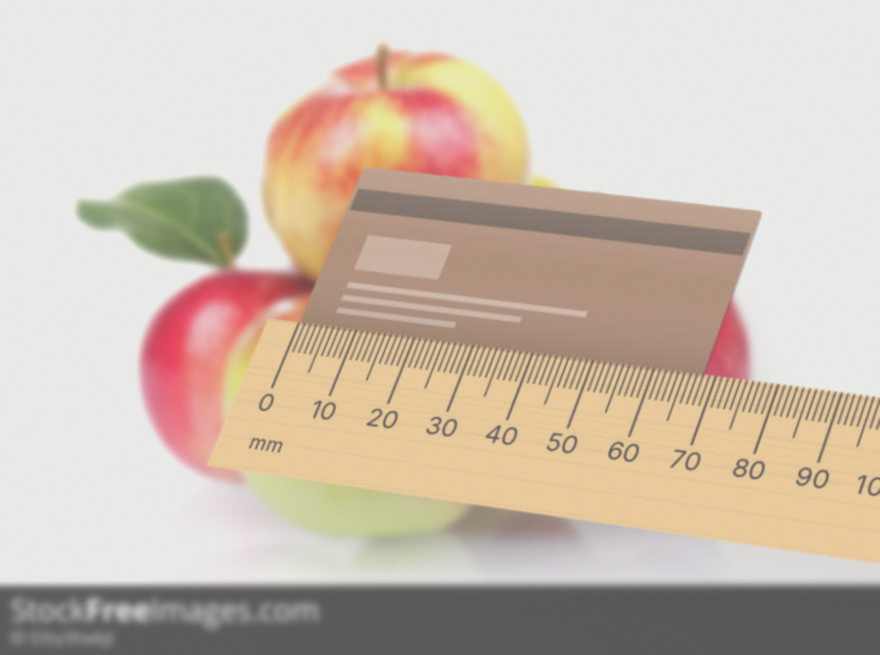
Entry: 68mm
